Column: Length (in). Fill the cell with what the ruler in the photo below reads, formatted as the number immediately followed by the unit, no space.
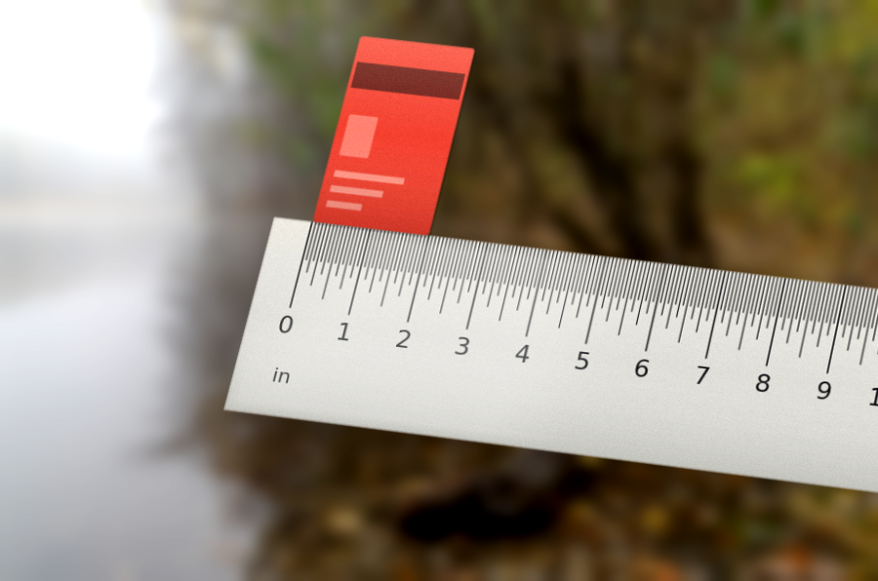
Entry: 2in
